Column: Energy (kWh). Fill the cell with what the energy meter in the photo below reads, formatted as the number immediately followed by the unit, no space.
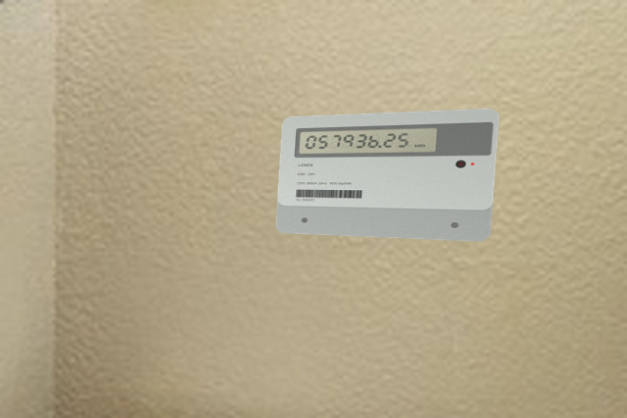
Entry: 57936.25kWh
